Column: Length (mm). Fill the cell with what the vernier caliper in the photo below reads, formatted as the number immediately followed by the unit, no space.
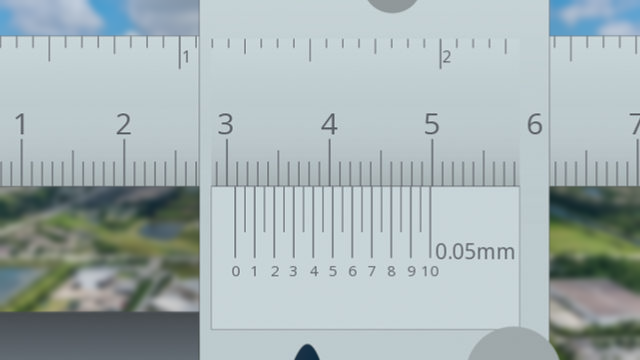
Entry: 30.8mm
